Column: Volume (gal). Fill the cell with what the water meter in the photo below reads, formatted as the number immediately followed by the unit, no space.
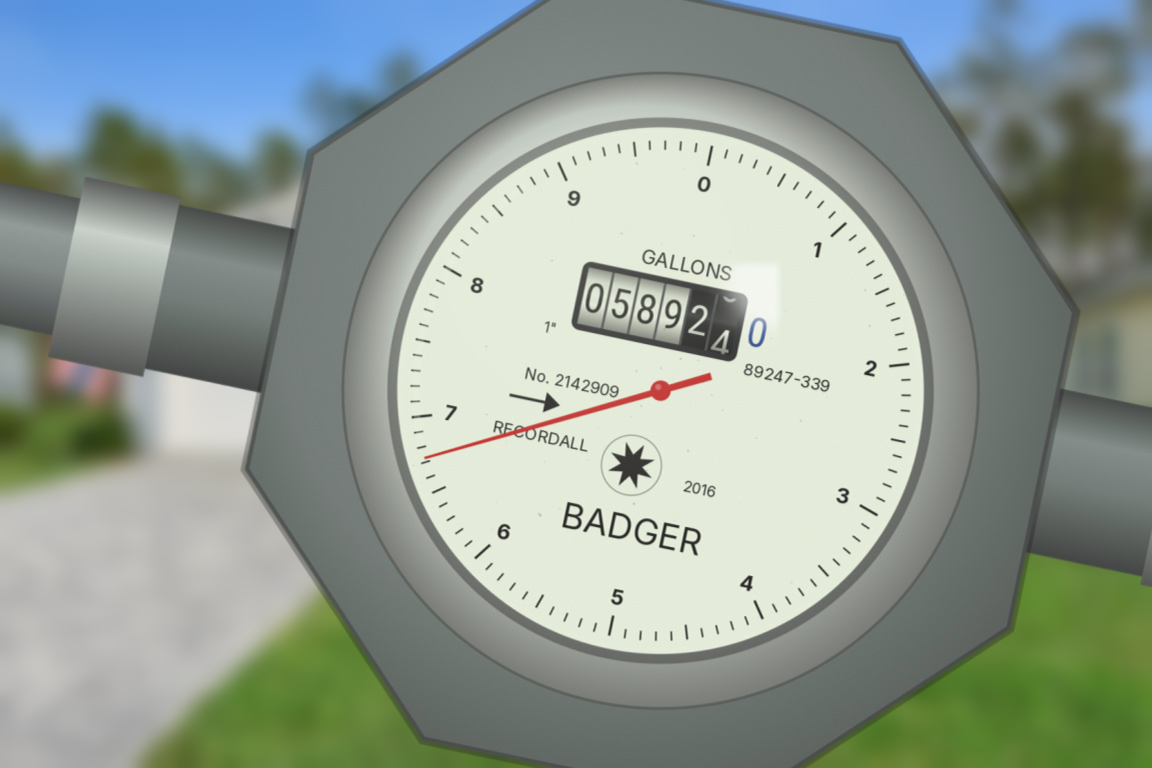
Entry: 589236.7gal
